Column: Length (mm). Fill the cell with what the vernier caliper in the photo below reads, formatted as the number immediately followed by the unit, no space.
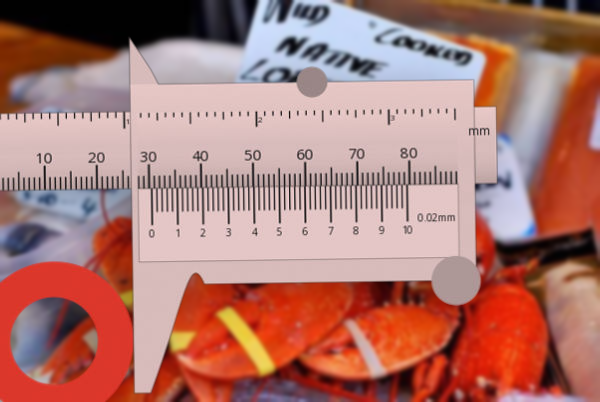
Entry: 30.5mm
